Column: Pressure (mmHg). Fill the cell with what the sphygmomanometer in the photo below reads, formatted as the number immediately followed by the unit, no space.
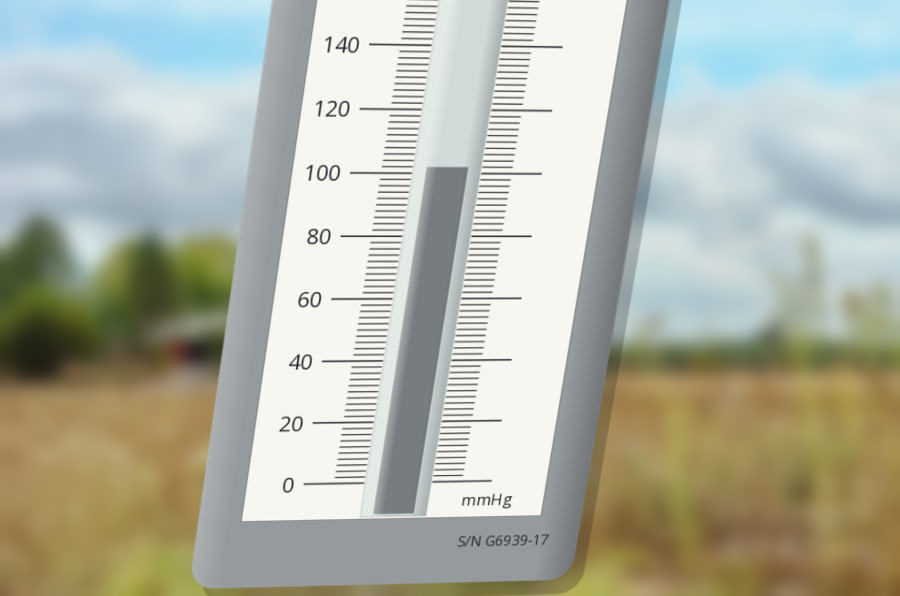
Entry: 102mmHg
